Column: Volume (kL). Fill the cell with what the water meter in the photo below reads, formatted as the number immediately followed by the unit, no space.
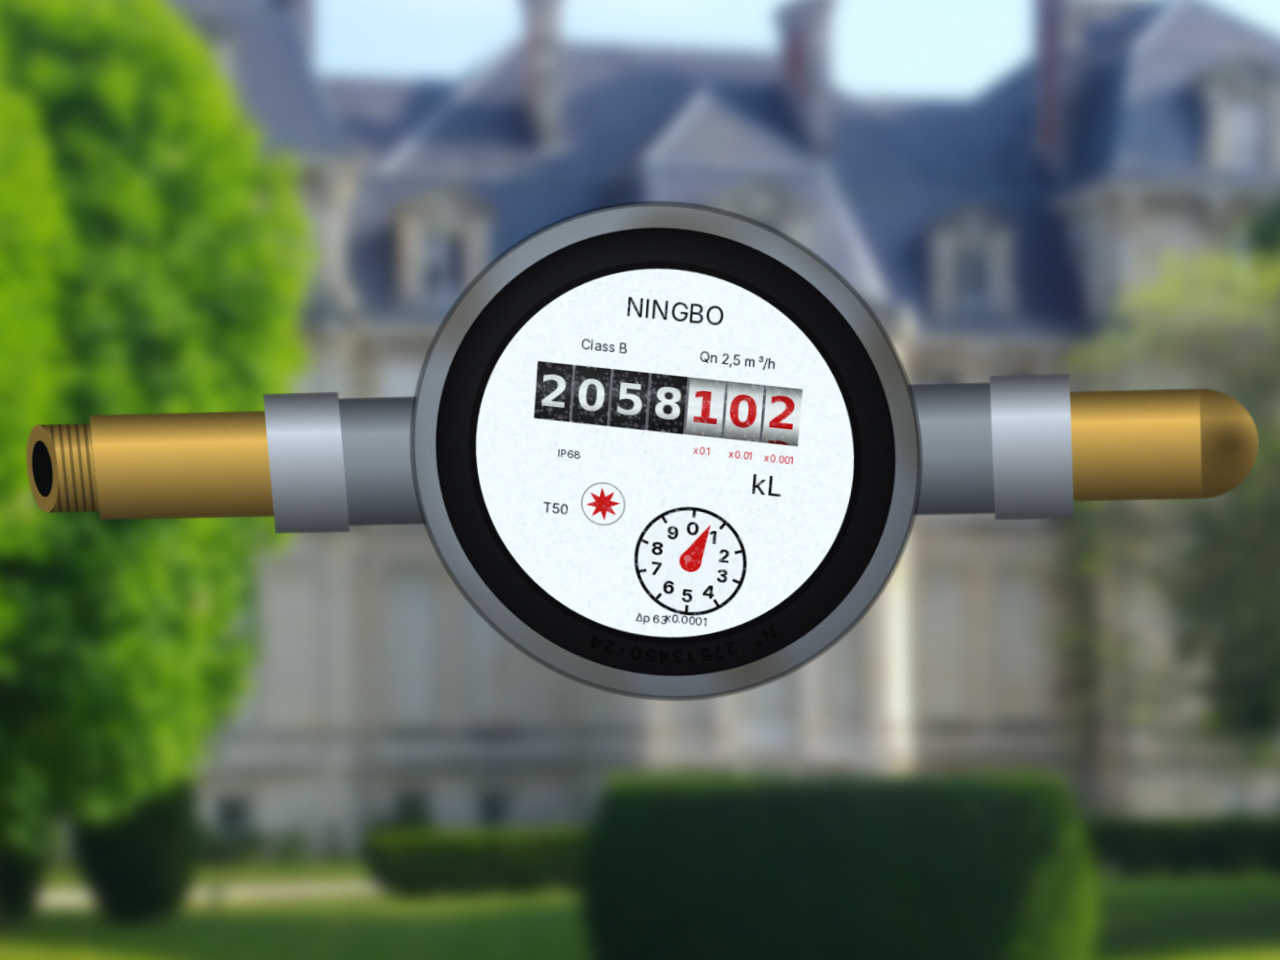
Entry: 2058.1020kL
